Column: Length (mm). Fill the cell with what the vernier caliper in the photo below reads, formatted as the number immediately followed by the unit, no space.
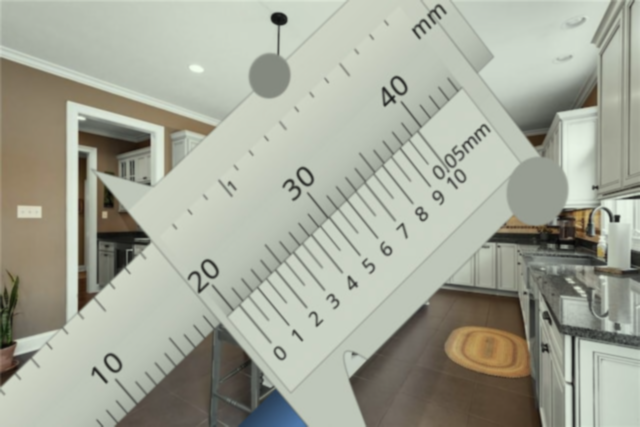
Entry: 20.6mm
